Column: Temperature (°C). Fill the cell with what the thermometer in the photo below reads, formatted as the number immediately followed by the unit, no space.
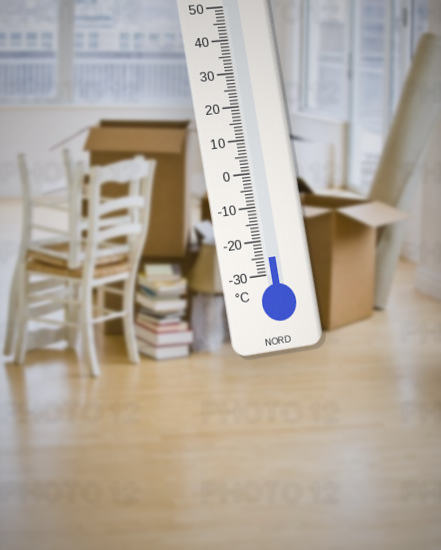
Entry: -25°C
